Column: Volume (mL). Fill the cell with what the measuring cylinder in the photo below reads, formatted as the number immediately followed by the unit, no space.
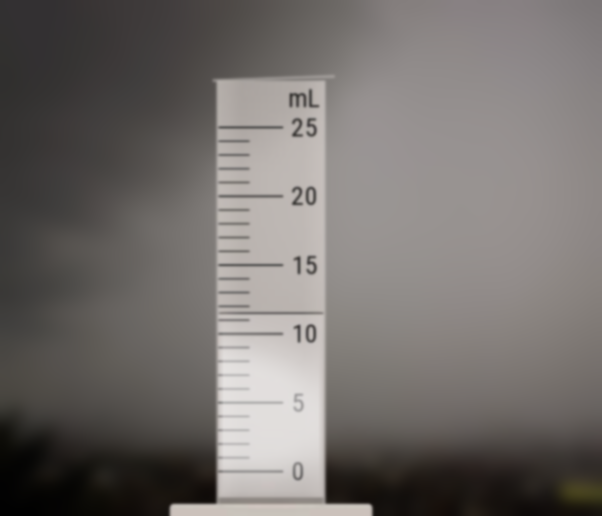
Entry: 11.5mL
